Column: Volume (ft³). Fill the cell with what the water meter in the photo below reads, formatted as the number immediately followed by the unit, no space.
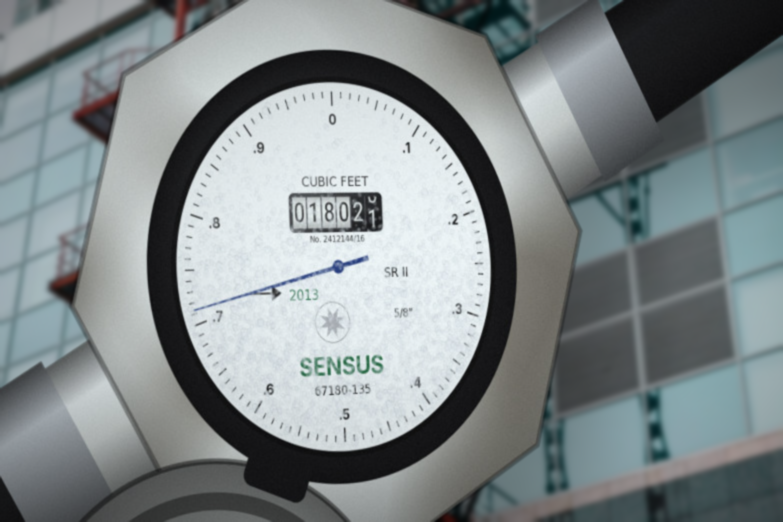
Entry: 18020.71ft³
